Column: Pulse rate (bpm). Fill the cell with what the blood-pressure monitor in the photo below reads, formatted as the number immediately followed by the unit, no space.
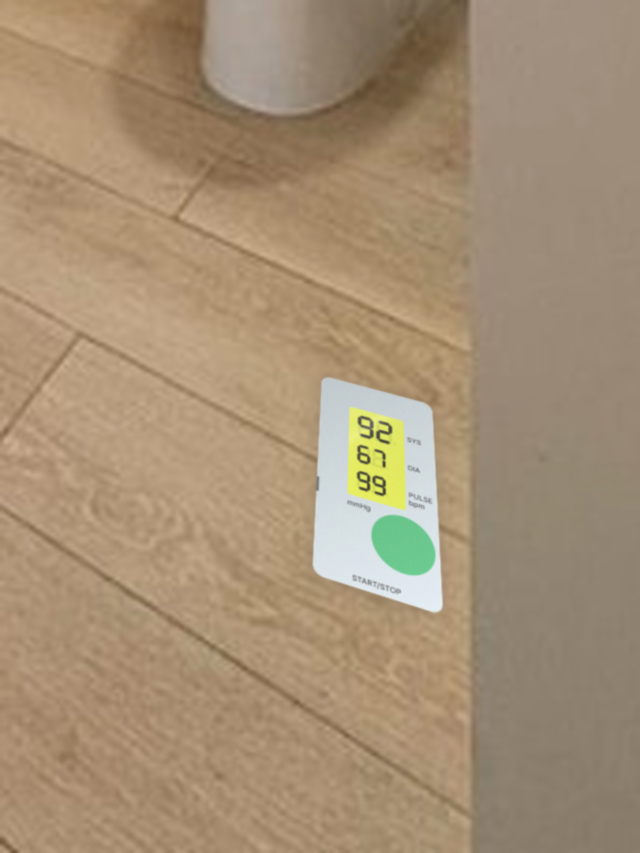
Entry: 99bpm
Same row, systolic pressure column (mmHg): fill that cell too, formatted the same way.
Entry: 92mmHg
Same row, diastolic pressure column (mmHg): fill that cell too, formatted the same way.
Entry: 67mmHg
